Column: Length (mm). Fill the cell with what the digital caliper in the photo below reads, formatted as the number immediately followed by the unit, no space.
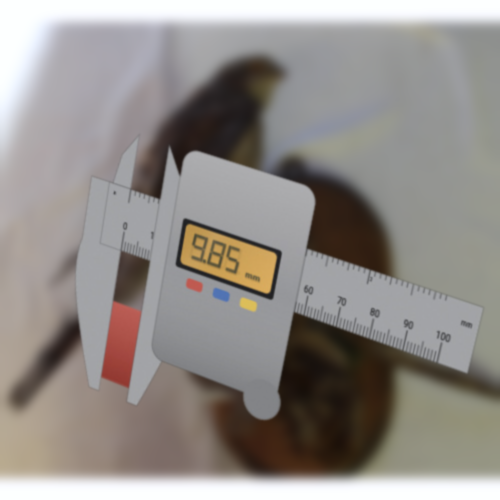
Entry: 9.85mm
